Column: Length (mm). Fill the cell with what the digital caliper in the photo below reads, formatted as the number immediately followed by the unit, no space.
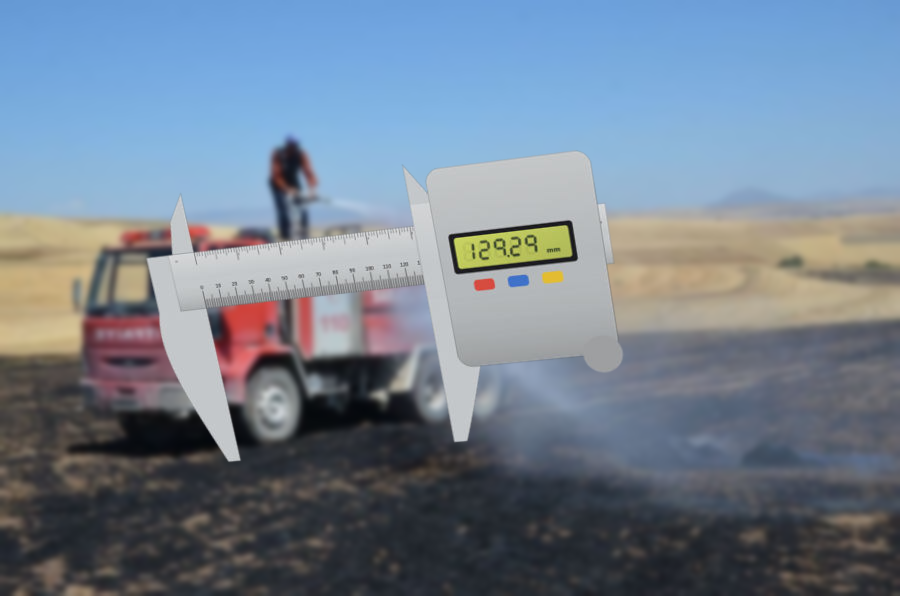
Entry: 129.29mm
